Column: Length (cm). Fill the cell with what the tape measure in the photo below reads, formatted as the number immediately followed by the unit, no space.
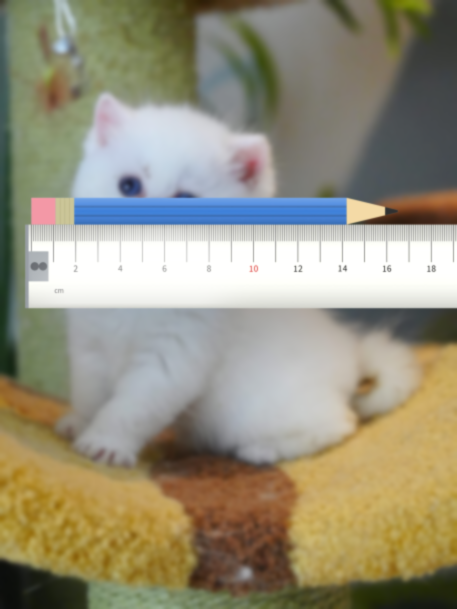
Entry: 16.5cm
